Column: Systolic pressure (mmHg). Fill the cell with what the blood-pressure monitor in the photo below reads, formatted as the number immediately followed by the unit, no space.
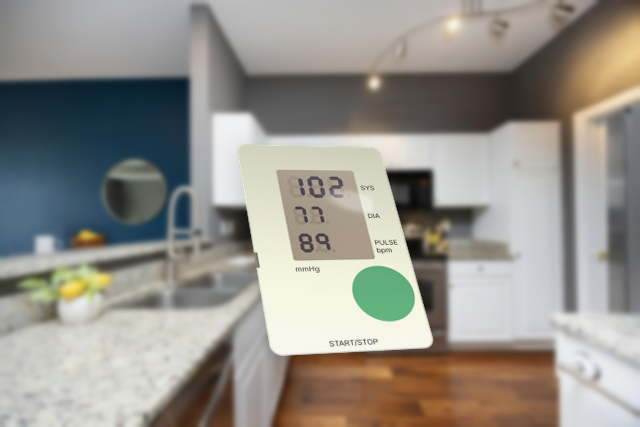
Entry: 102mmHg
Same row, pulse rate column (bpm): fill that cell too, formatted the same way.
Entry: 89bpm
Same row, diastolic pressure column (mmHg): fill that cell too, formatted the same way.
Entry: 77mmHg
